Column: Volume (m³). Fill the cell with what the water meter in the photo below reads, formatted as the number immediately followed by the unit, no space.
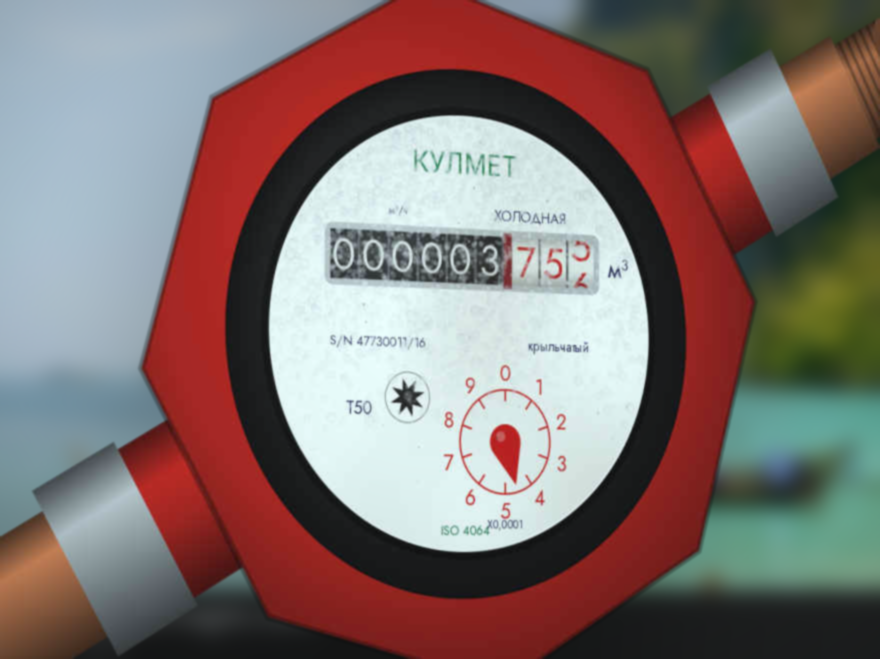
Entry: 3.7554m³
